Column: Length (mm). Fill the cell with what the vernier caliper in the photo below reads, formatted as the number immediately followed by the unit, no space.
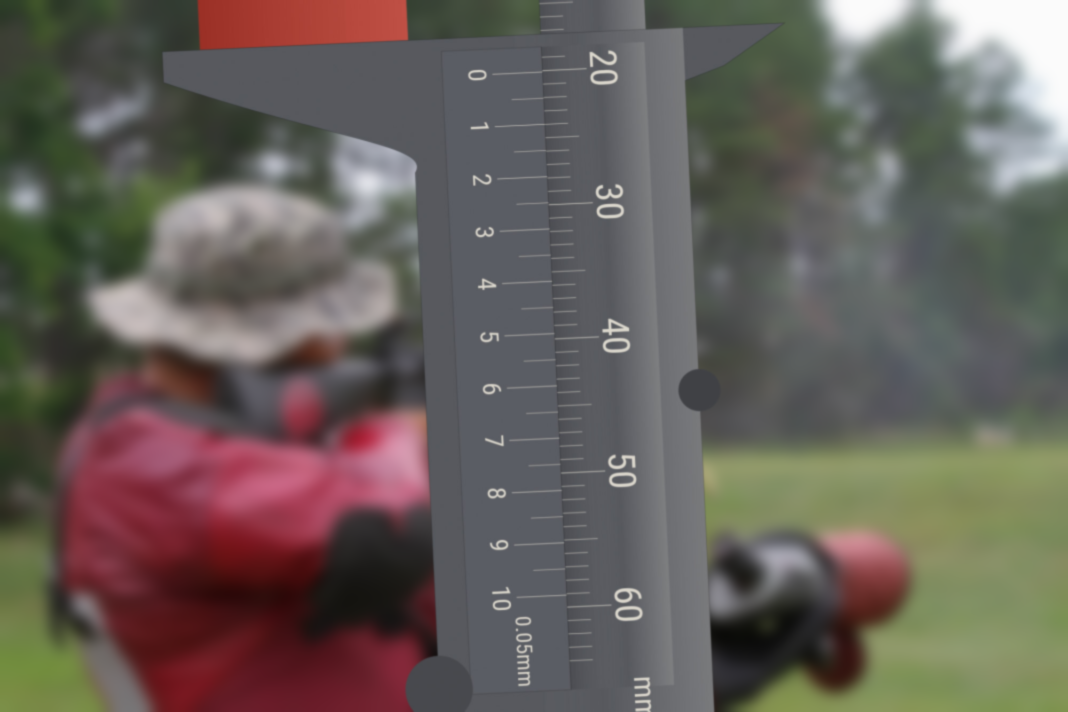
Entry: 20.1mm
